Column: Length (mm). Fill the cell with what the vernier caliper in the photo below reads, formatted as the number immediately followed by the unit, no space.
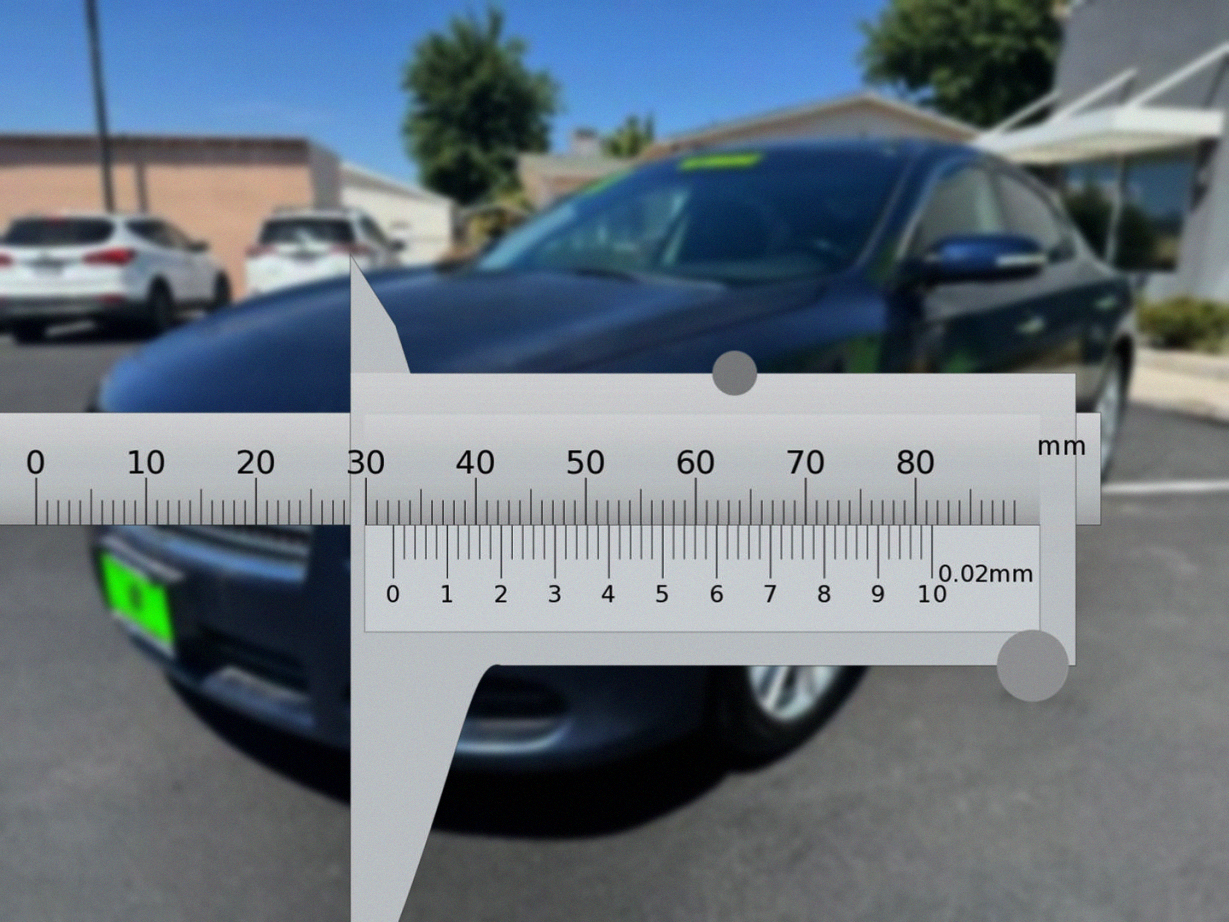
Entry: 32.5mm
